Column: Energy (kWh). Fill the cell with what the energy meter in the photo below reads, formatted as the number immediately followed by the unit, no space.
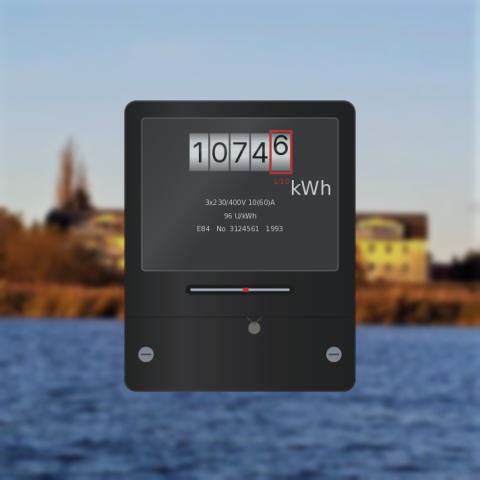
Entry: 1074.6kWh
